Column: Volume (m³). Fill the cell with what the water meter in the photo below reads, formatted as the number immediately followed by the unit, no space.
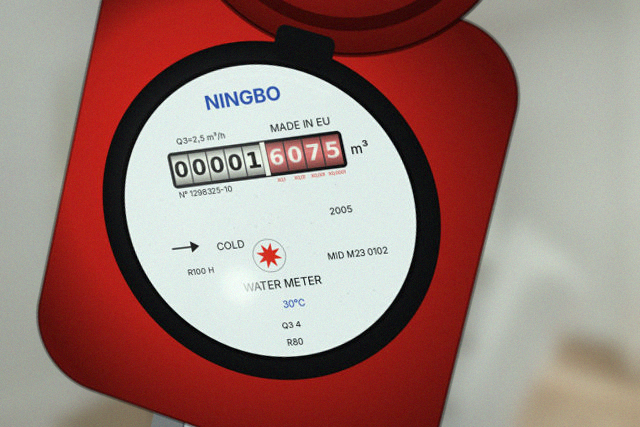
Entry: 1.6075m³
